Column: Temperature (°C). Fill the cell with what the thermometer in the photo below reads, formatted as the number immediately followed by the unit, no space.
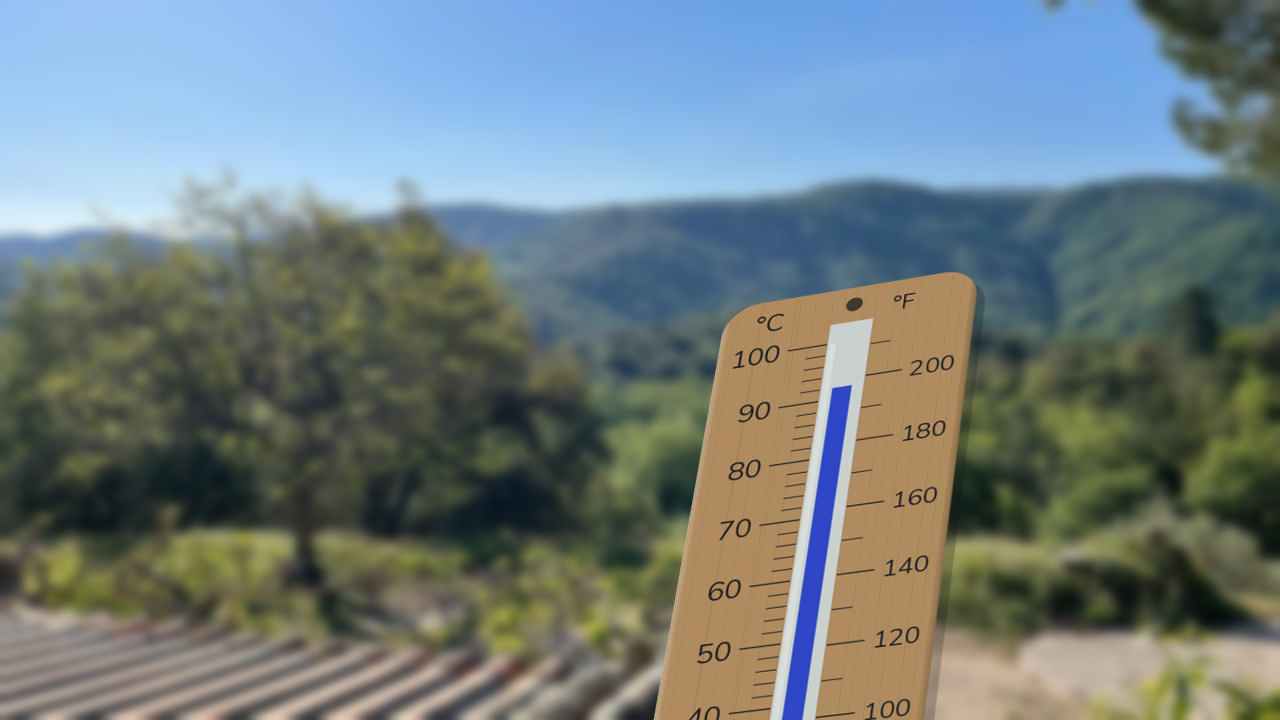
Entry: 92°C
